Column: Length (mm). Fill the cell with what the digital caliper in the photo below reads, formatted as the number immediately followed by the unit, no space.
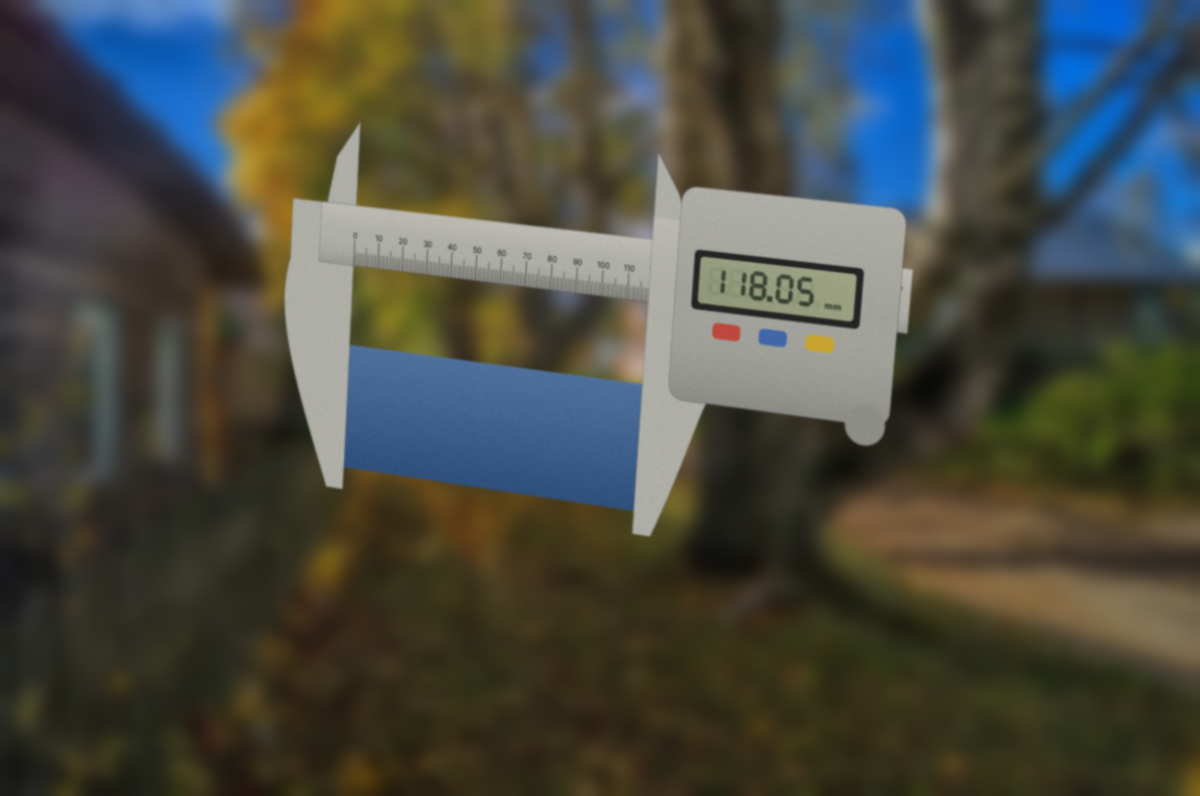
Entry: 118.05mm
